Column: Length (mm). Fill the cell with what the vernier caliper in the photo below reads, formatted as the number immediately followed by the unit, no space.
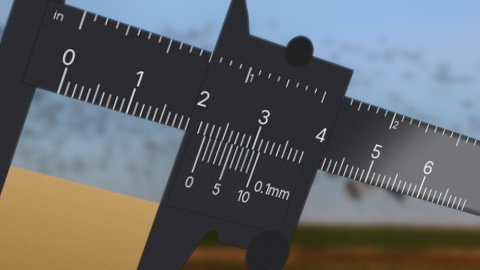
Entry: 22.2mm
